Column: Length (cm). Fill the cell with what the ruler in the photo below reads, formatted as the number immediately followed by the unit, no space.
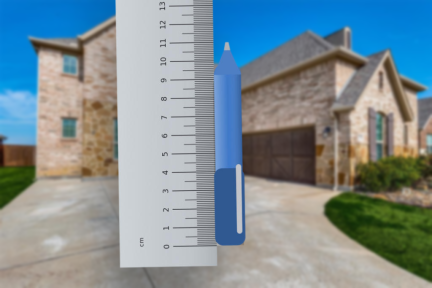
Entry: 11cm
